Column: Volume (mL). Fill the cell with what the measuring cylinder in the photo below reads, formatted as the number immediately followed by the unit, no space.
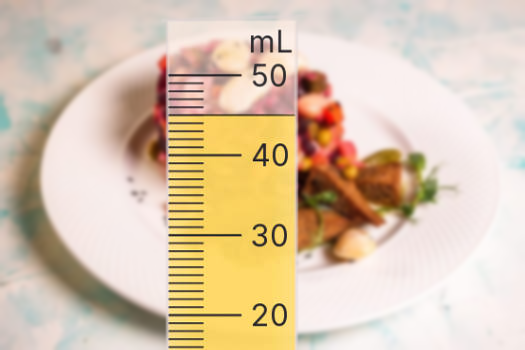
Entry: 45mL
